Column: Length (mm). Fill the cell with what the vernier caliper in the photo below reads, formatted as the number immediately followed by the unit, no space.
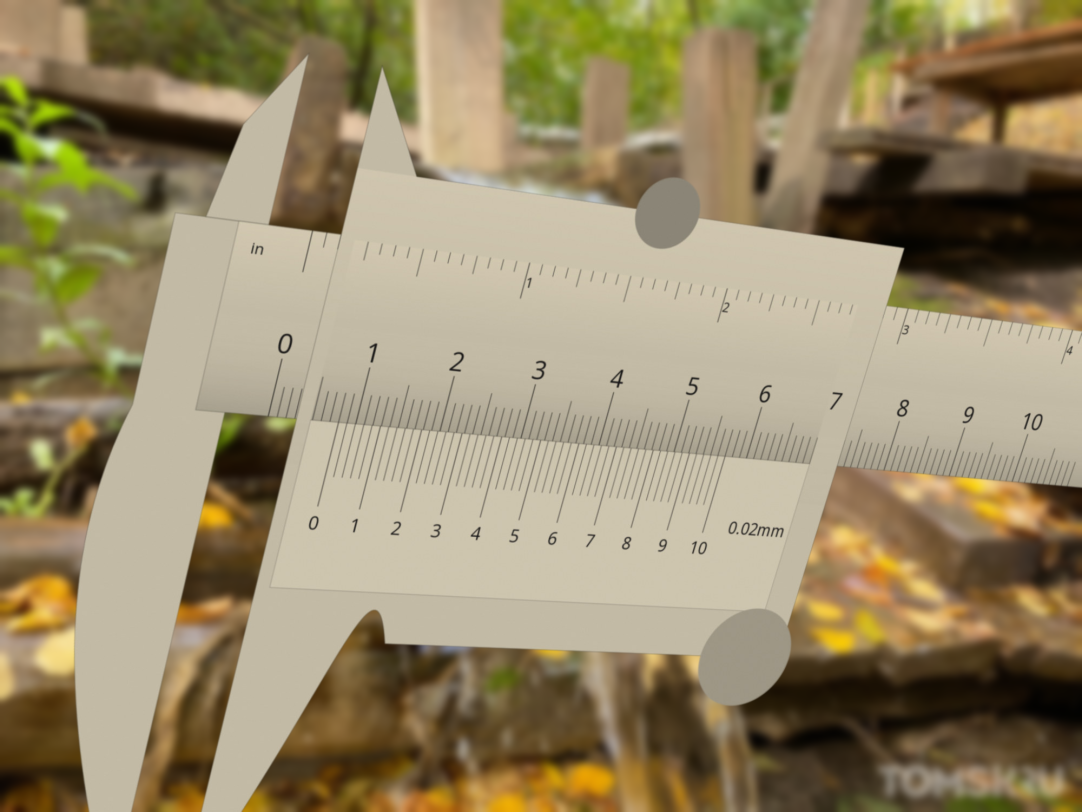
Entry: 8.0mm
